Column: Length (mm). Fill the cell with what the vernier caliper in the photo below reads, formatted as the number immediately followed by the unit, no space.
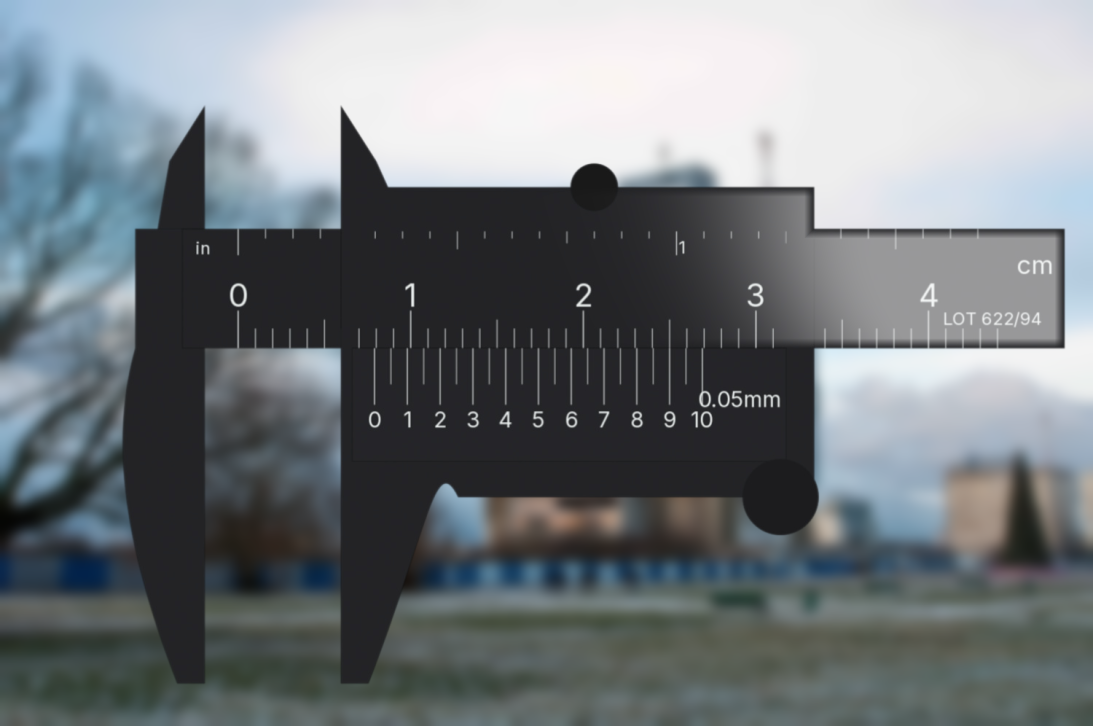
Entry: 7.9mm
